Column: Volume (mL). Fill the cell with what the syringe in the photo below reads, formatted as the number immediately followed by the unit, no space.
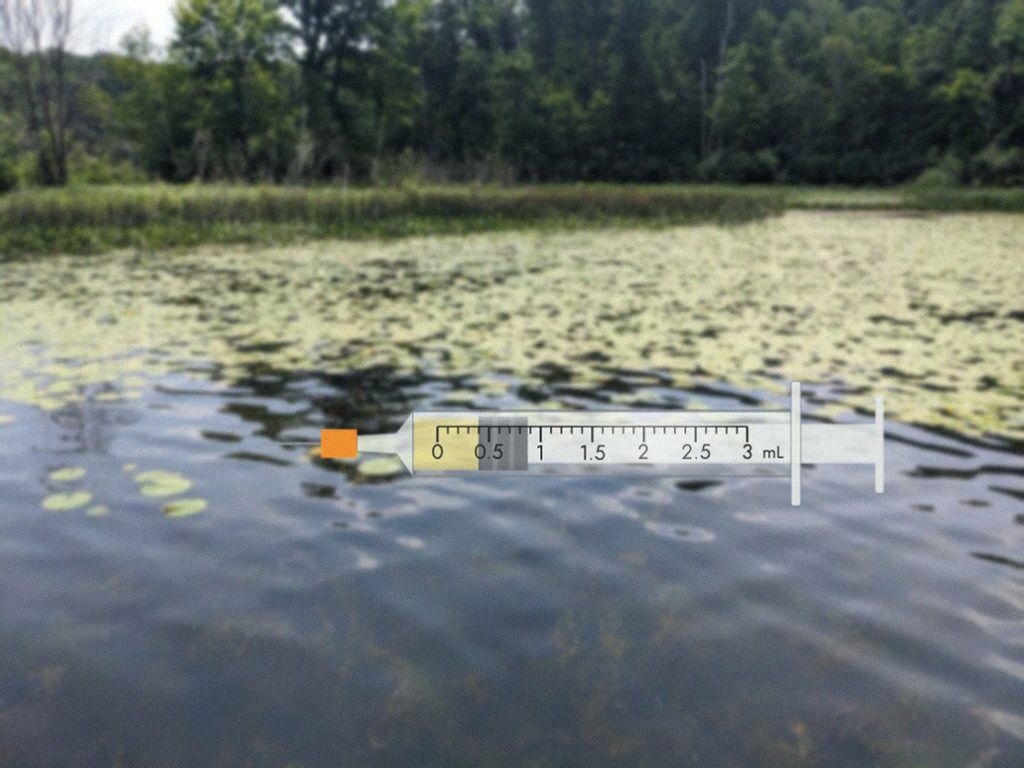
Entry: 0.4mL
